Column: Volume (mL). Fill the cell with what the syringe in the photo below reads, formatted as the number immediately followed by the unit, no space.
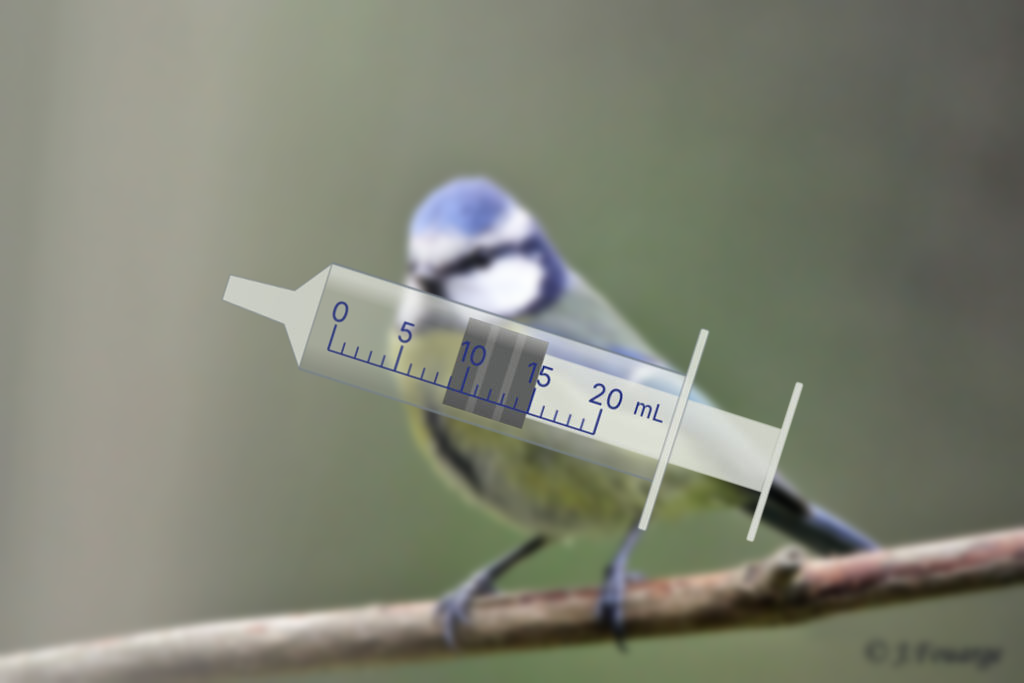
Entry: 9mL
